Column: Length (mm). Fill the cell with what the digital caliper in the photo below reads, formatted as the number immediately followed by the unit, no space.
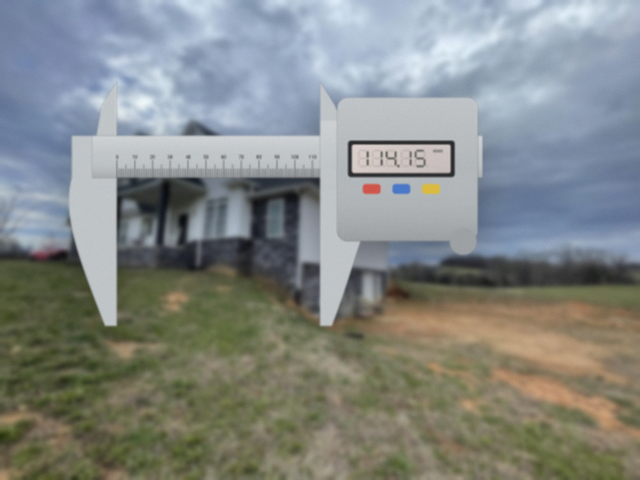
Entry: 114.15mm
